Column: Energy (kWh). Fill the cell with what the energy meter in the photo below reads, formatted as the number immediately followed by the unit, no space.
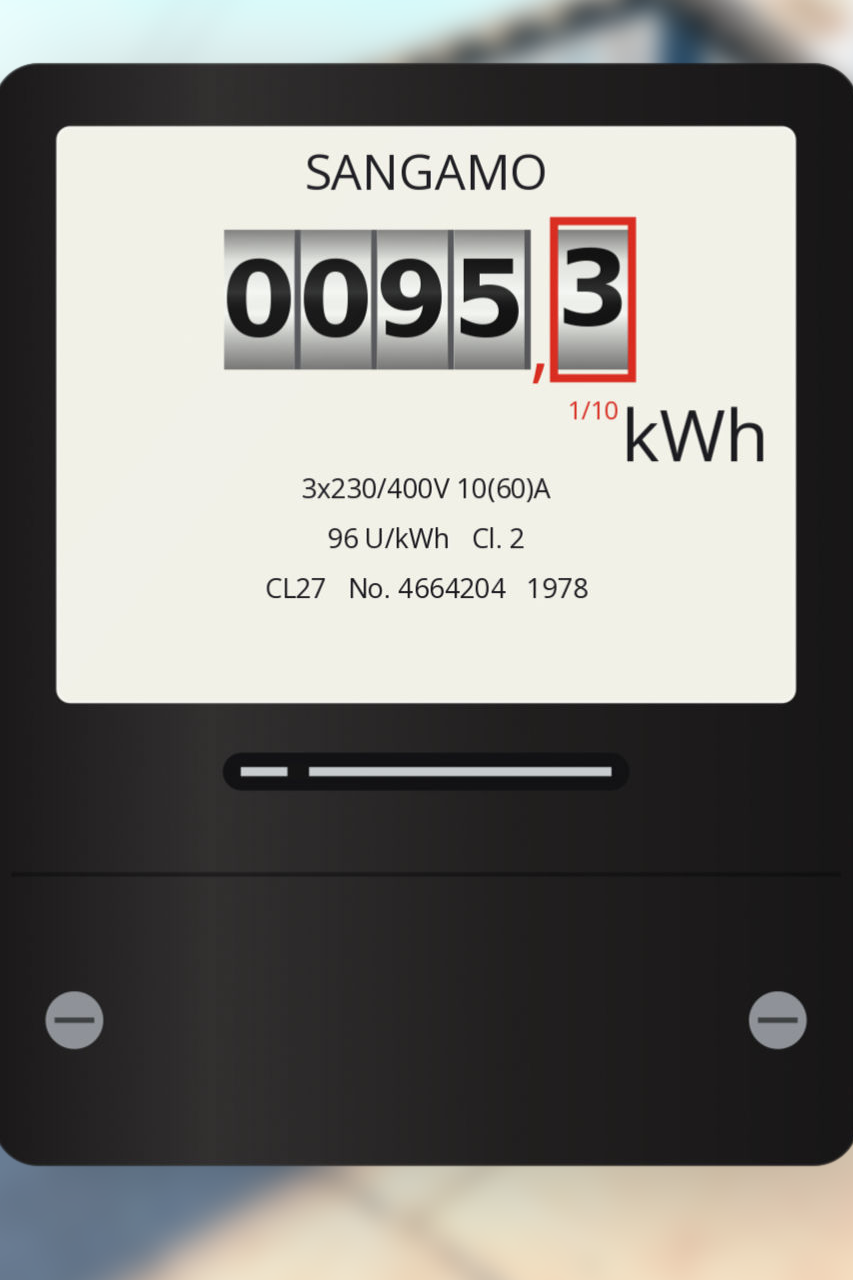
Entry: 95.3kWh
